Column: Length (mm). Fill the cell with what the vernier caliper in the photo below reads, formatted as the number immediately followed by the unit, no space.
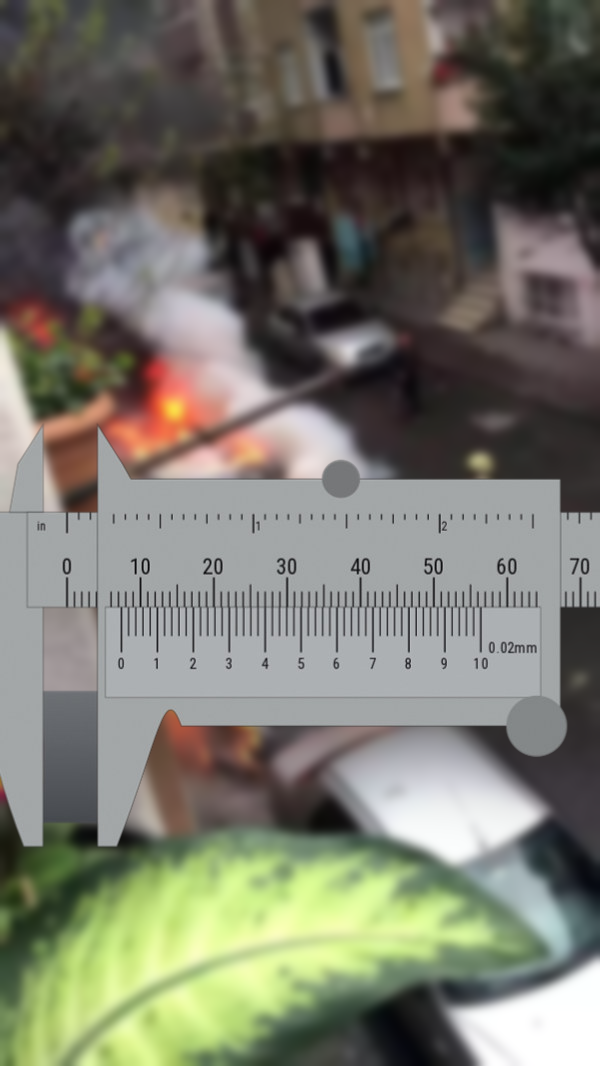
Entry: 7.4mm
